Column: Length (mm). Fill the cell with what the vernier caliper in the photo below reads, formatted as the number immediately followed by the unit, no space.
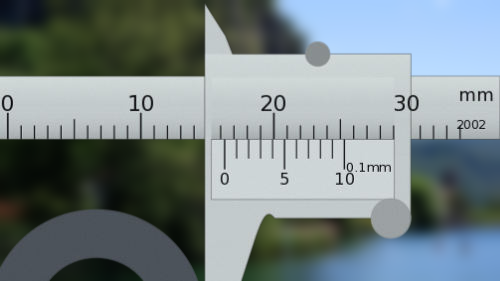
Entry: 16.3mm
